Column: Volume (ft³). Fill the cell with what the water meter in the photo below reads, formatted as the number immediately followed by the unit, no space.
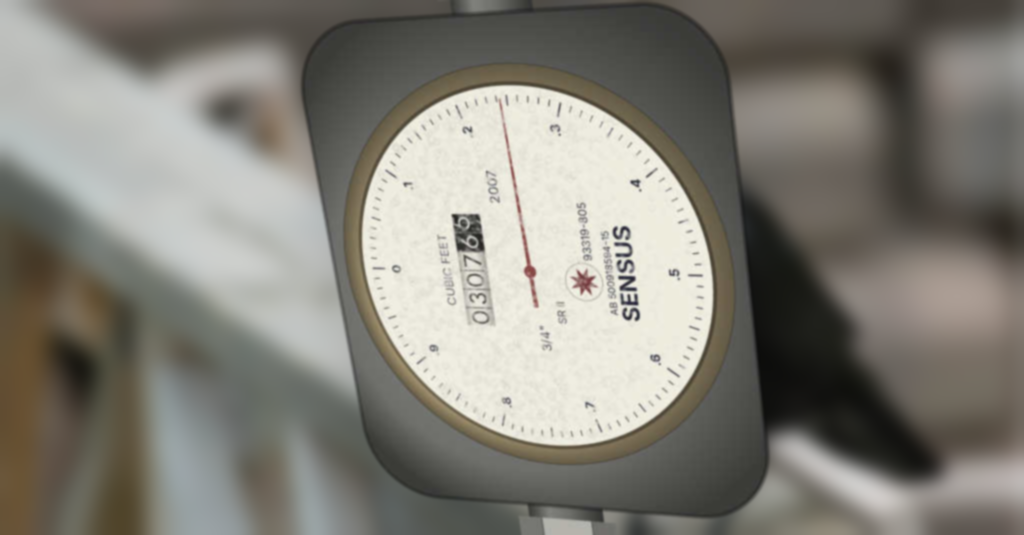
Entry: 30765.24ft³
